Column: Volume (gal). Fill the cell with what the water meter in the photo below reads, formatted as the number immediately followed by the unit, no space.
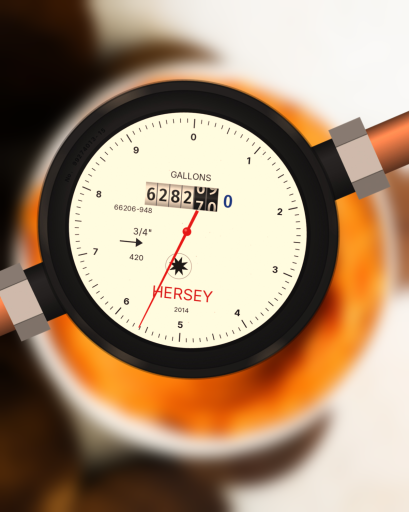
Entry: 6282695.6gal
